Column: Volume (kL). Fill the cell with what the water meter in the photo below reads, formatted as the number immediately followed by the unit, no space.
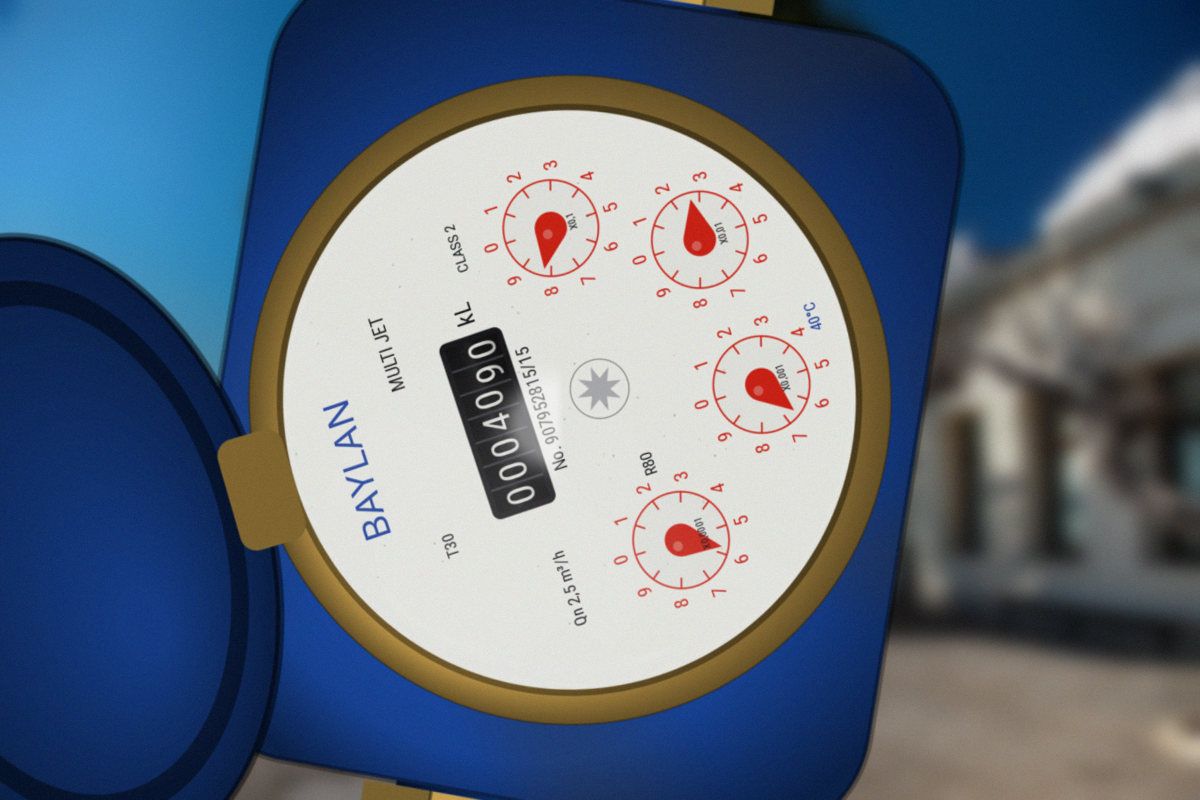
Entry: 4089.8265kL
